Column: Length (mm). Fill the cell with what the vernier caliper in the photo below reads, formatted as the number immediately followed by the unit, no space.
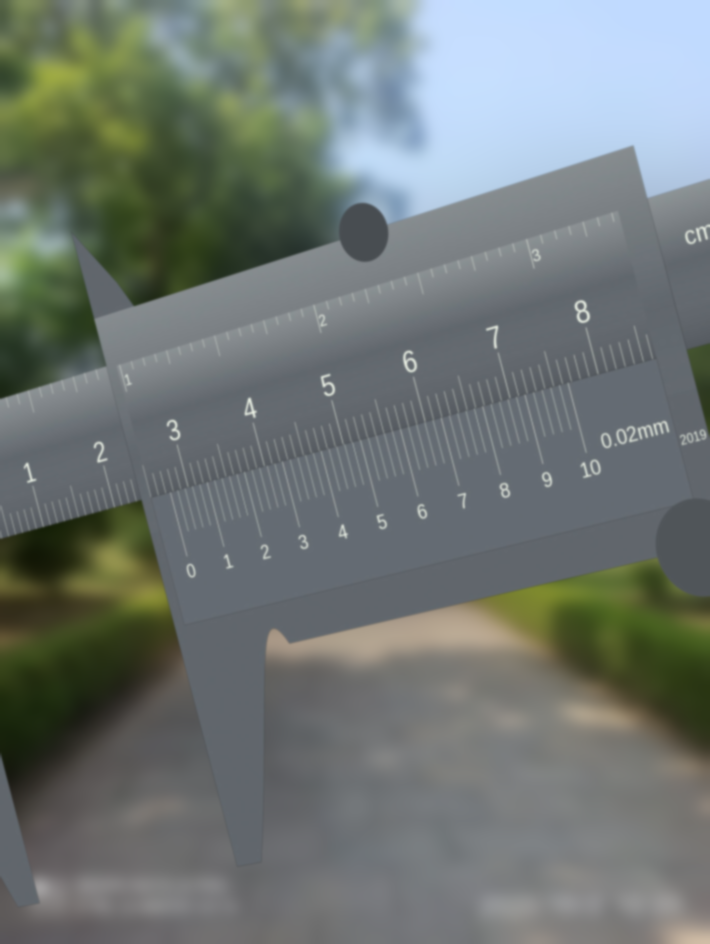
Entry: 27.6mm
